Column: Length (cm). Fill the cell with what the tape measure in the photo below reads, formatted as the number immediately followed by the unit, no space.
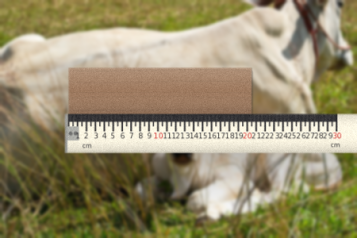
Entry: 20.5cm
